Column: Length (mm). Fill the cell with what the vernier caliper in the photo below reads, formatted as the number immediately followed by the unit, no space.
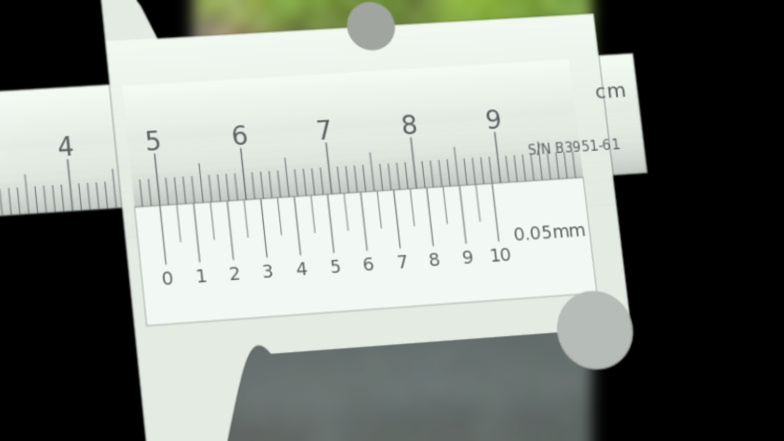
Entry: 50.0mm
